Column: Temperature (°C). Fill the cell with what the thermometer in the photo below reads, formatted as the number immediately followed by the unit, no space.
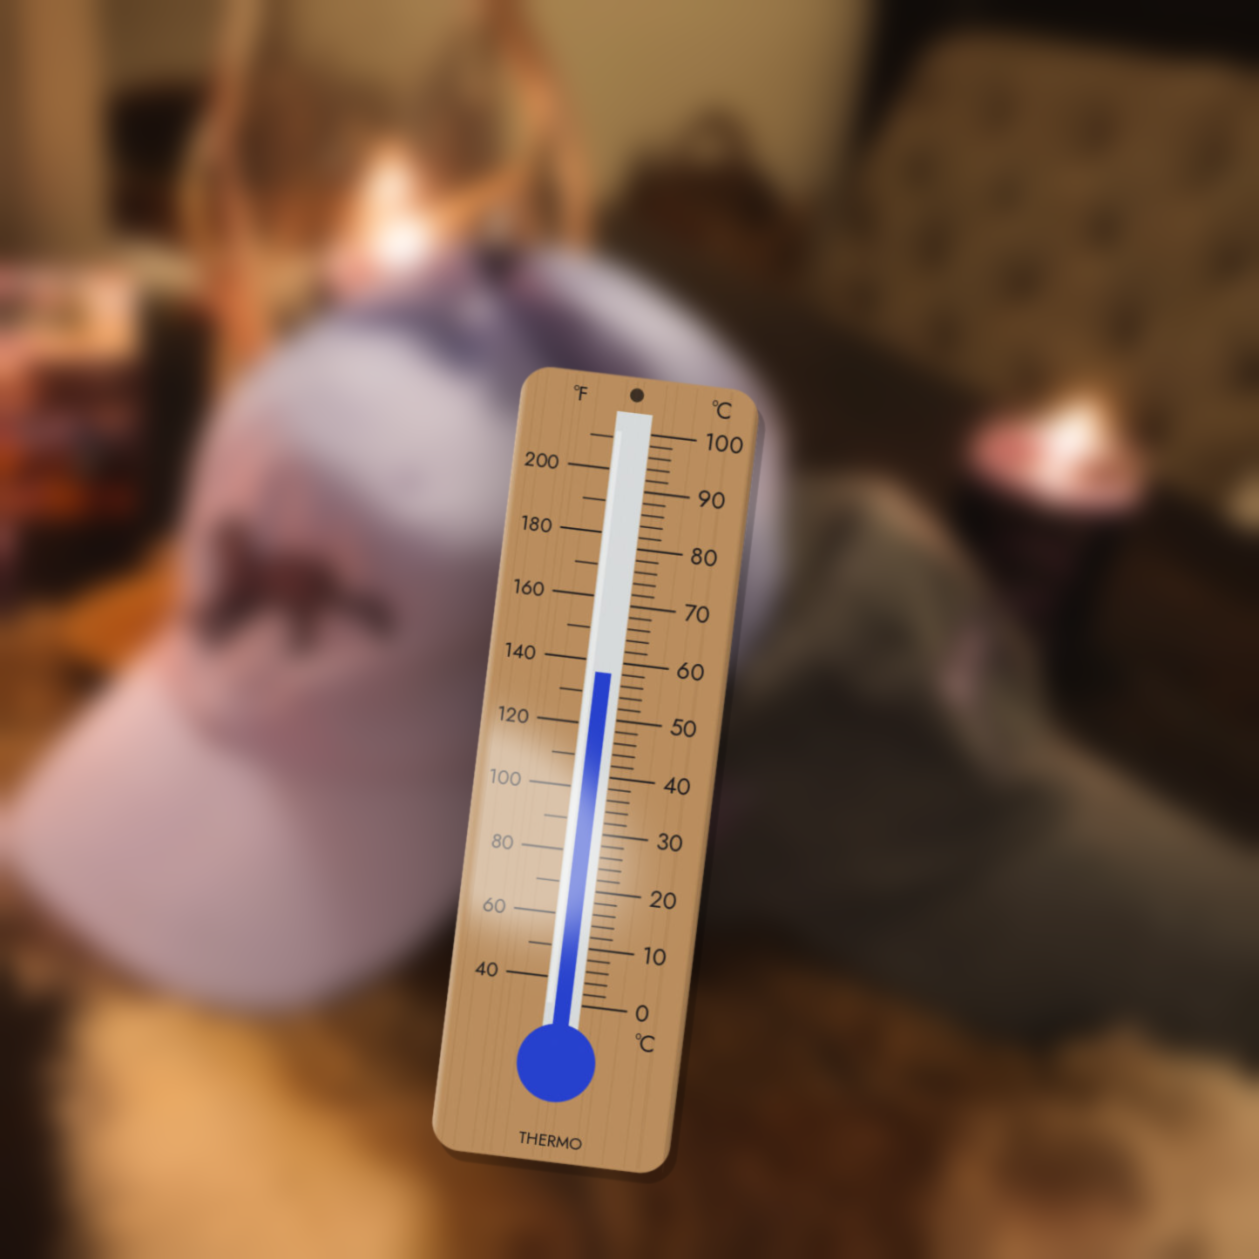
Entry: 58°C
